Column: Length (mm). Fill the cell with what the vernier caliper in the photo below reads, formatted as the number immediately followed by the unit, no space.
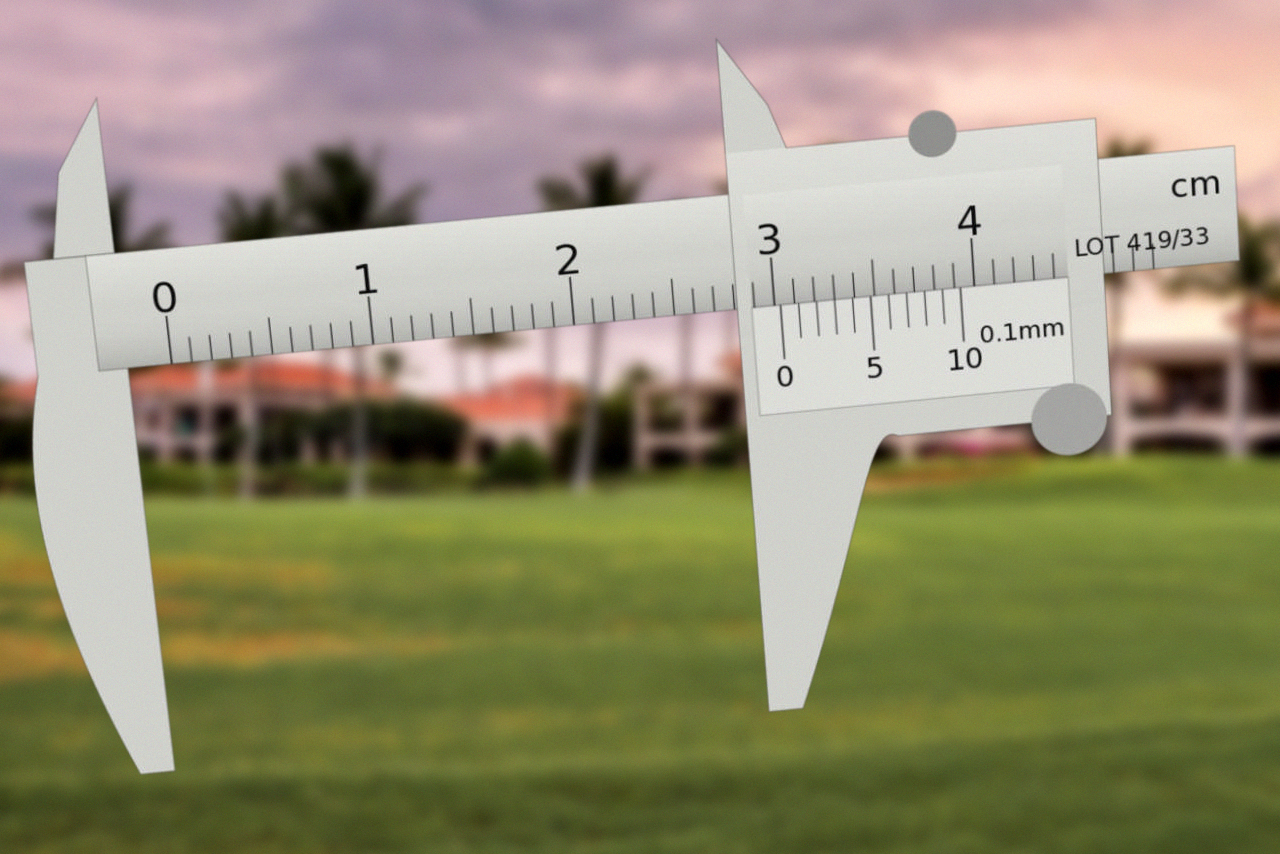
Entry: 30.3mm
